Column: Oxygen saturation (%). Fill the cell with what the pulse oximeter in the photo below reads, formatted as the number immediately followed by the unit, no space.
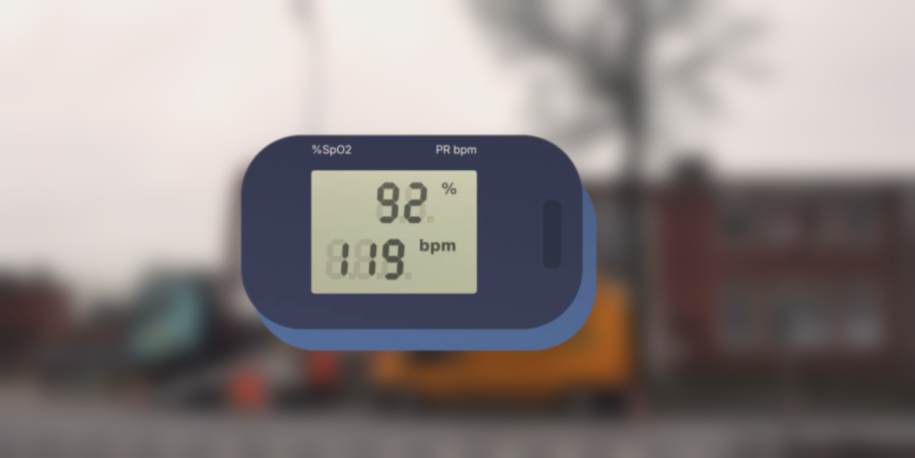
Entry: 92%
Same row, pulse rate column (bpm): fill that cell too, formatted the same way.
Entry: 119bpm
